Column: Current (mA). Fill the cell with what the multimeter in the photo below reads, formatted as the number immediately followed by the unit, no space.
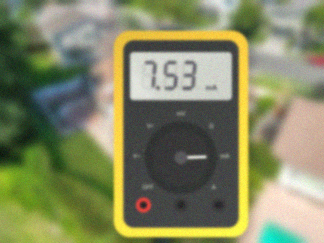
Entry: 7.53mA
